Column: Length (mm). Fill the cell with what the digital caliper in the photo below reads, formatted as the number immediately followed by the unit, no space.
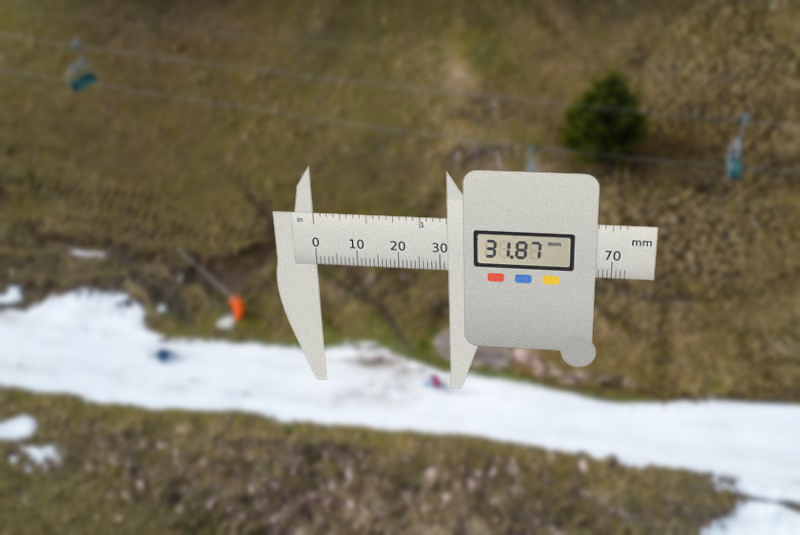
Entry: 31.87mm
